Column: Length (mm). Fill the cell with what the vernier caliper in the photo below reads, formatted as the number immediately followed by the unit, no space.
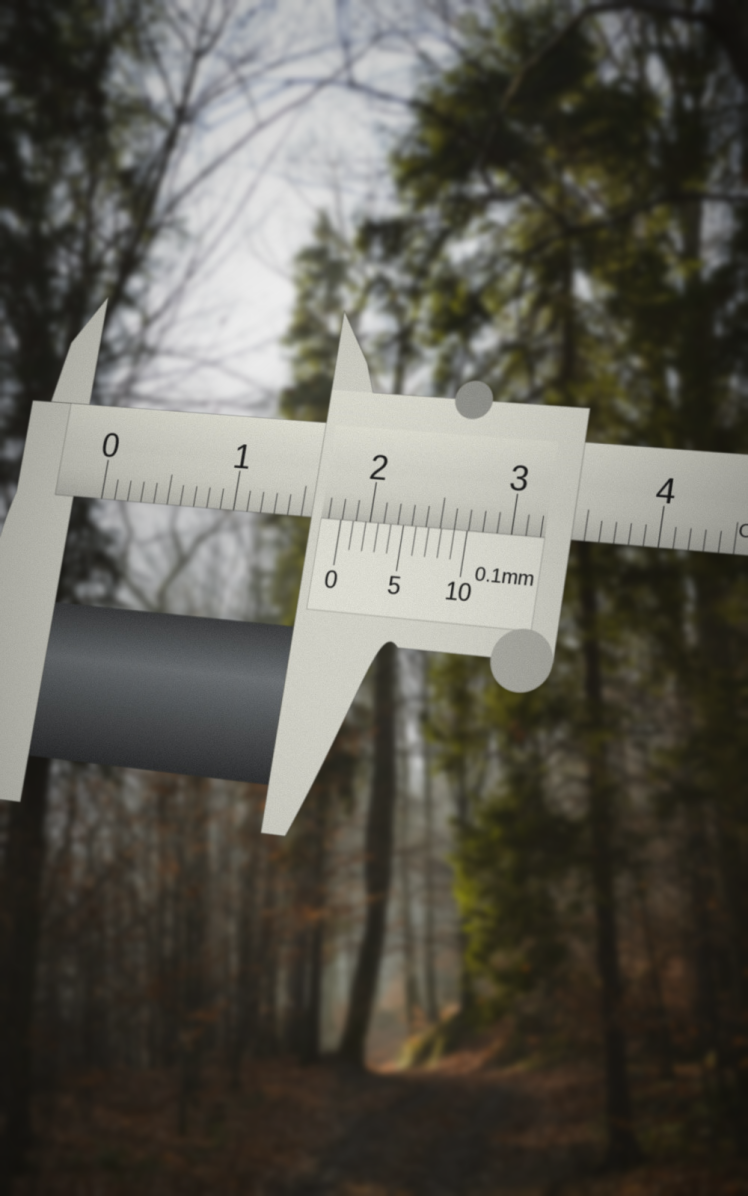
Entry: 17.9mm
